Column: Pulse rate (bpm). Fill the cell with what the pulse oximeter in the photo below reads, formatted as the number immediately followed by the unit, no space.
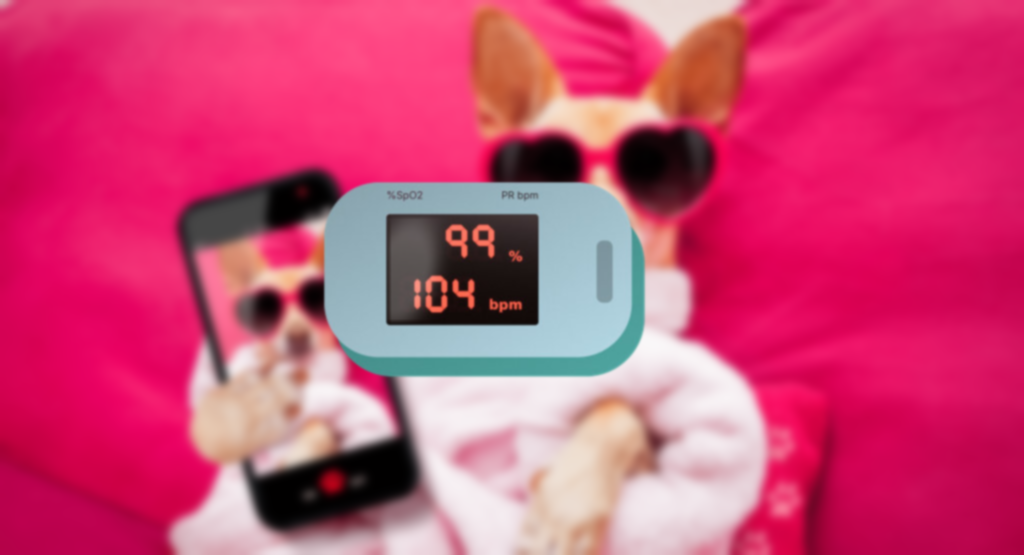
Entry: 104bpm
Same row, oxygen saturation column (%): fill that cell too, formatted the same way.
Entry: 99%
